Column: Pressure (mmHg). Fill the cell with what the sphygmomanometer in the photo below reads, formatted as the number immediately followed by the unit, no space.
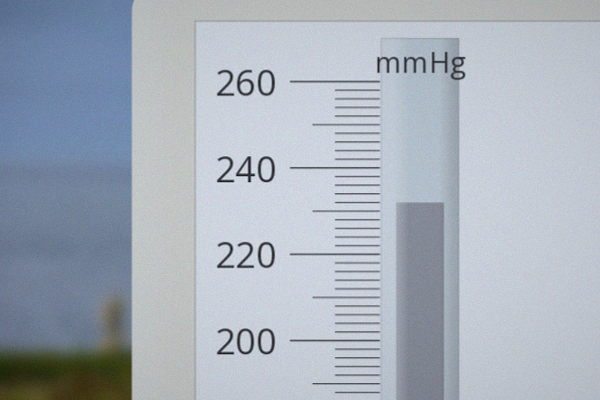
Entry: 232mmHg
